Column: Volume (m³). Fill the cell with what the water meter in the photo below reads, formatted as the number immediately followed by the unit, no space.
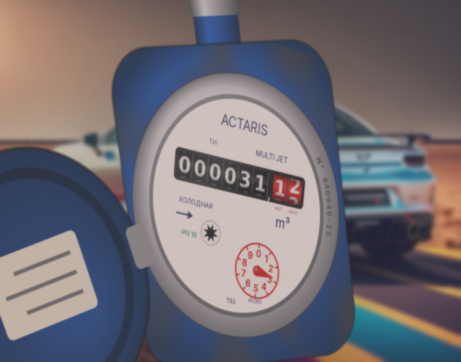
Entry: 31.122m³
